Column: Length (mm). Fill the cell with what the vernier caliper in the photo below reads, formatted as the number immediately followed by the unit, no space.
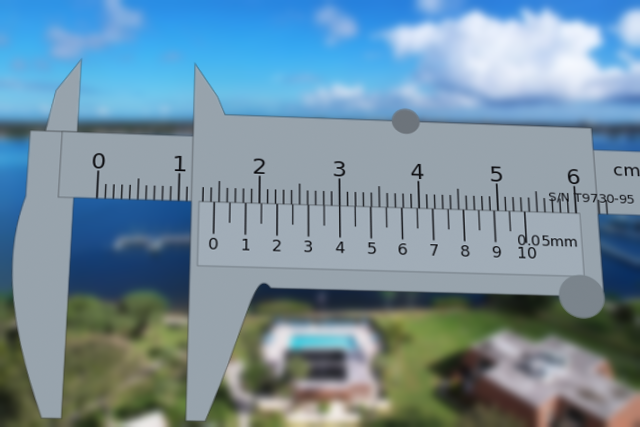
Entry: 14.4mm
